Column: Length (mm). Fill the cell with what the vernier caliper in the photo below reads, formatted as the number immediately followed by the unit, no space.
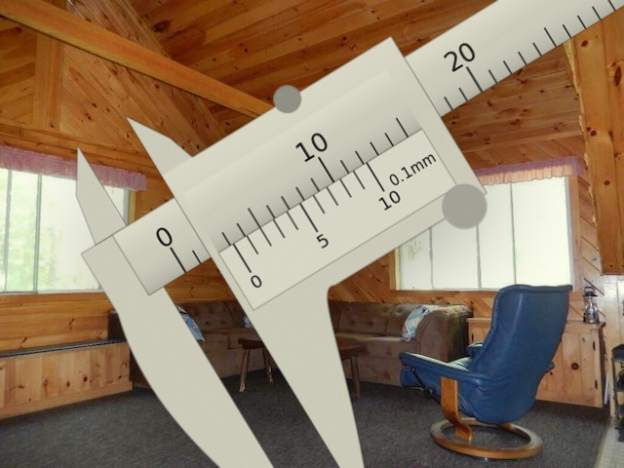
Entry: 3.2mm
